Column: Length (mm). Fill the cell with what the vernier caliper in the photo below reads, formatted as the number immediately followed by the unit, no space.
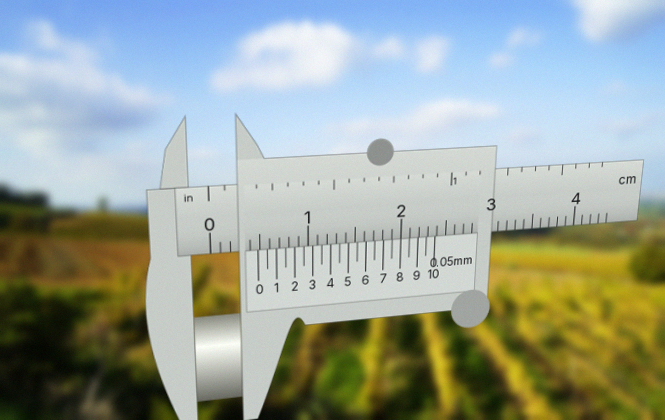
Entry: 4.8mm
